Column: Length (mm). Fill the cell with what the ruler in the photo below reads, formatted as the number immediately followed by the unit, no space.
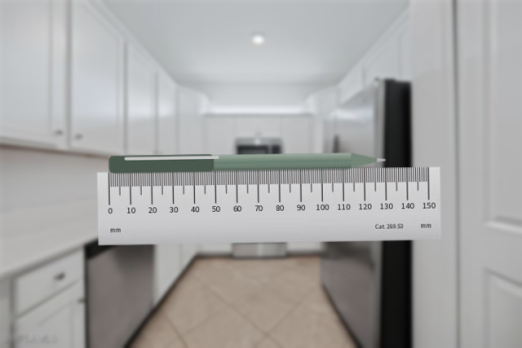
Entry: 130mm
